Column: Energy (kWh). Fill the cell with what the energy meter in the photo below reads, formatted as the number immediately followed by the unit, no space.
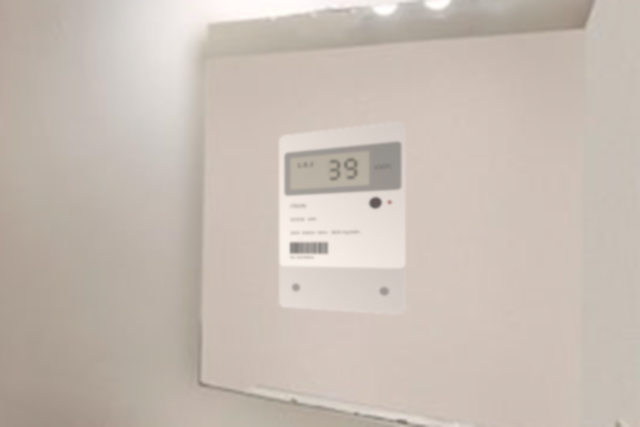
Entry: 39kWh
